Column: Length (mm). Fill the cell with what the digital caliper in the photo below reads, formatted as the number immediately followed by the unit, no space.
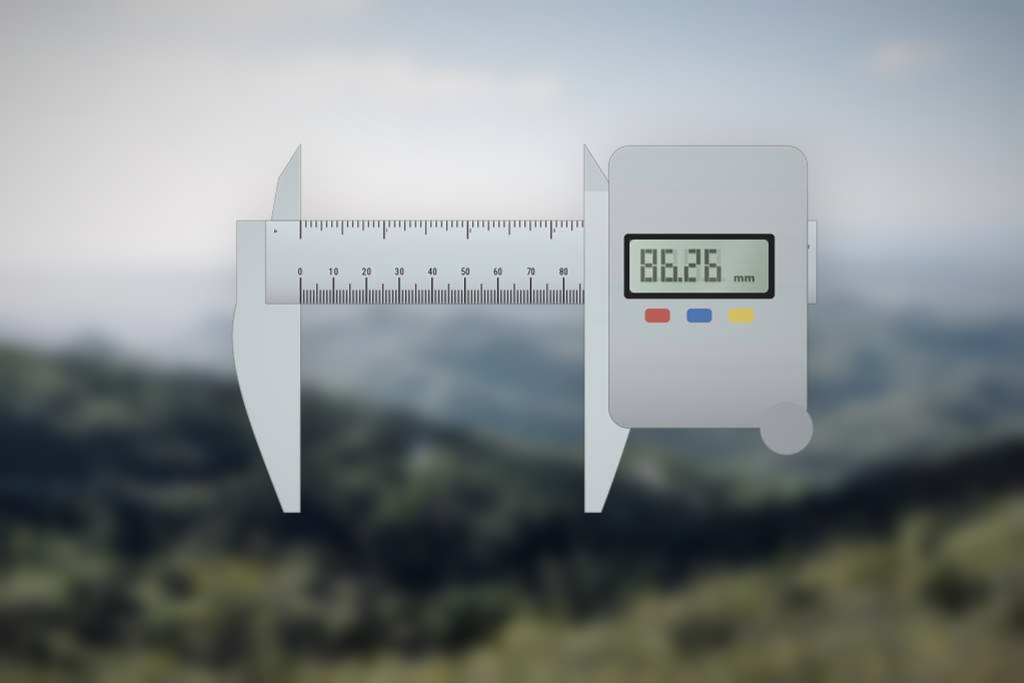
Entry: 86.26mm
